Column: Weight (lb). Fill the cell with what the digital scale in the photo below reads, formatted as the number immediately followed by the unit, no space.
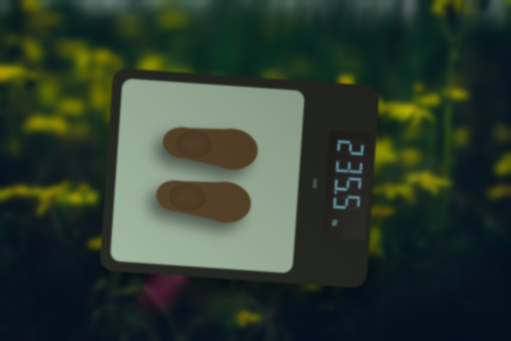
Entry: 235.5lb
